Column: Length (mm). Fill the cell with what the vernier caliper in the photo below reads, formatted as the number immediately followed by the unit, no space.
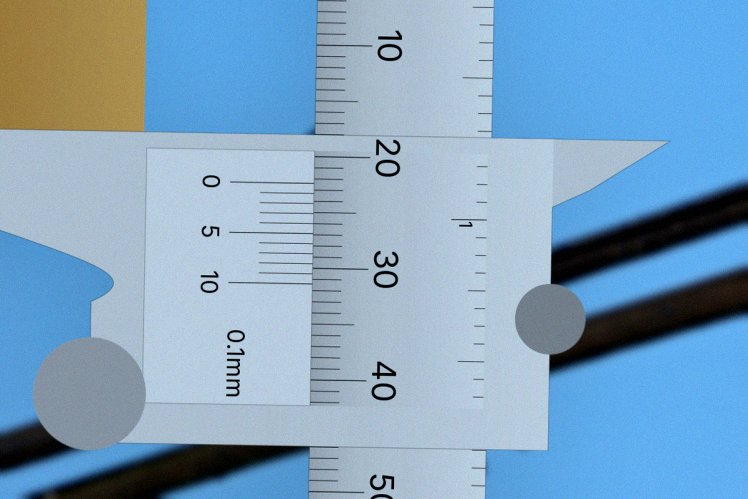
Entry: 22.4mm
